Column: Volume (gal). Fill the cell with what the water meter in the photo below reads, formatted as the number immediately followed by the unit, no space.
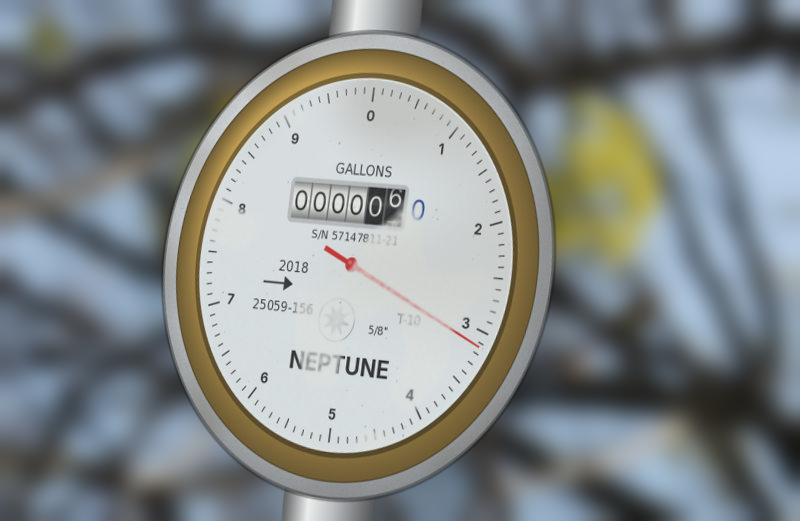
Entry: 63.1gal
